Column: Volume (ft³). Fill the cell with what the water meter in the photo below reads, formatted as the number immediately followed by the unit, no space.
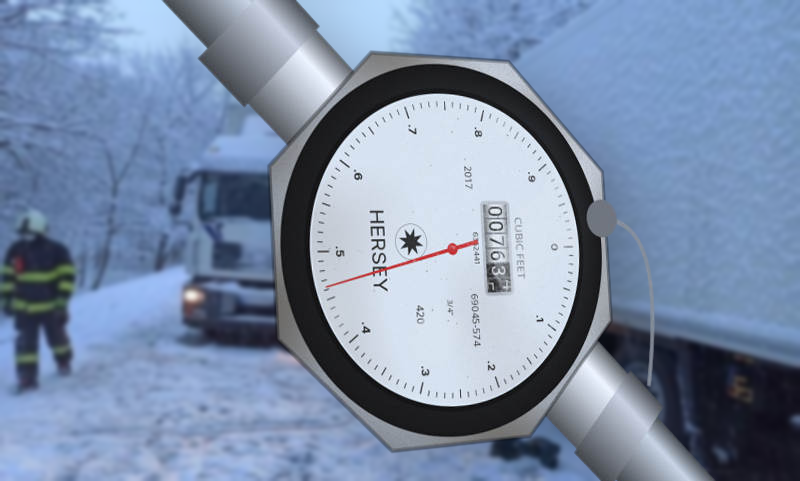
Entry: 7634.46ft³
